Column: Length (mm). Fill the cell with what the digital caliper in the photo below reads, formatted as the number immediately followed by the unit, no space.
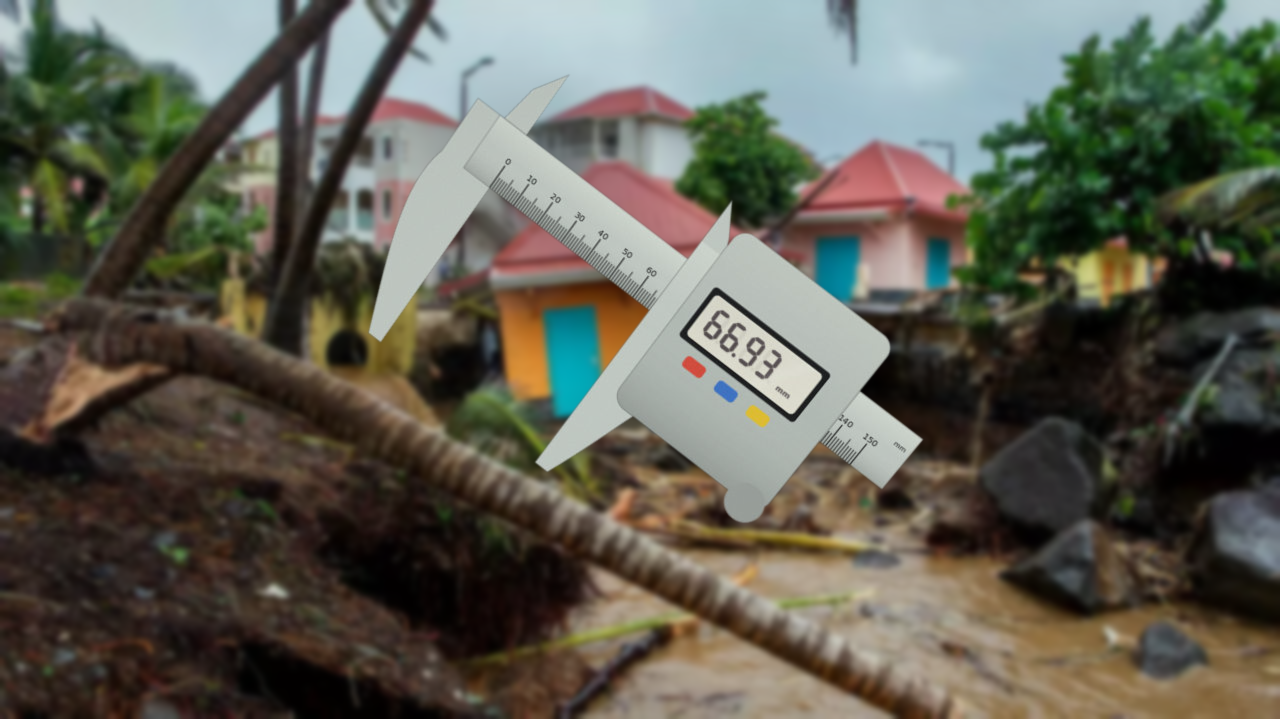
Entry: 66.93mm
